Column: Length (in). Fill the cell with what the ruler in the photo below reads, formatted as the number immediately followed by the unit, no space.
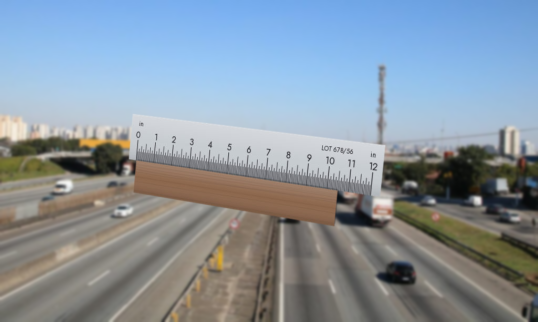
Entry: 10.5in
